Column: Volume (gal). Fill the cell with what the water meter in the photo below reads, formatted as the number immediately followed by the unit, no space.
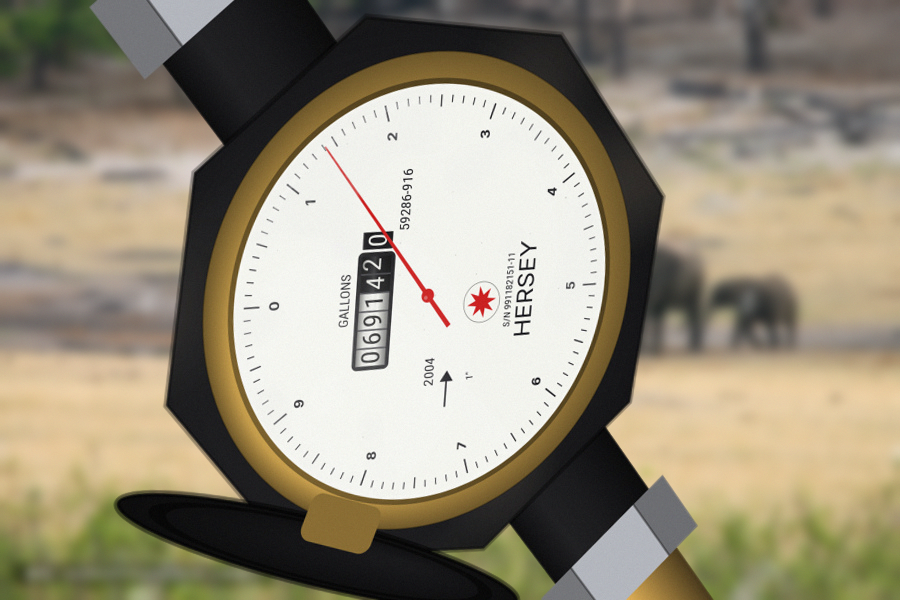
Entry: 691421.4gal
